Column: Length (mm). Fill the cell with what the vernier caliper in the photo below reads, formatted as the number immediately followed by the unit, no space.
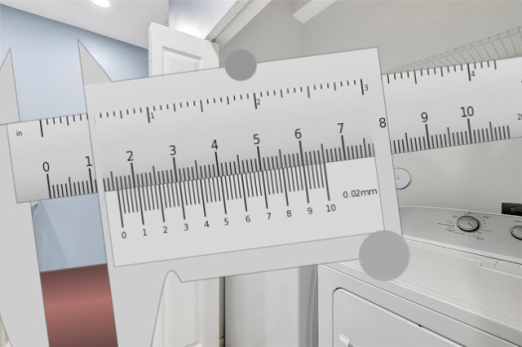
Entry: 16.0mm
